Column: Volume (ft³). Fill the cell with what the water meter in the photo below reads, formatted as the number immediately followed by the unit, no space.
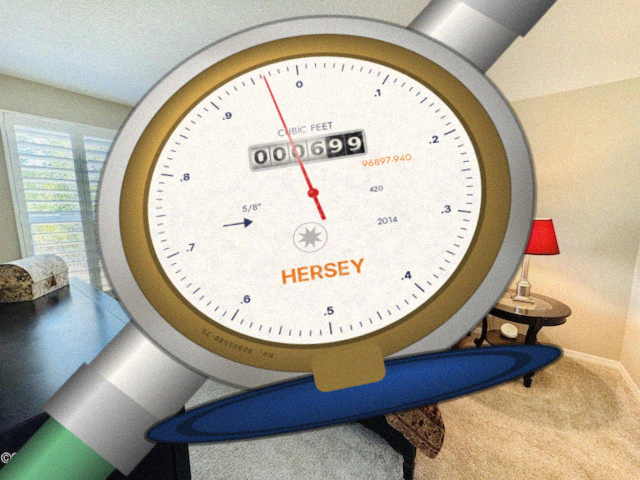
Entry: 698.96ft³
